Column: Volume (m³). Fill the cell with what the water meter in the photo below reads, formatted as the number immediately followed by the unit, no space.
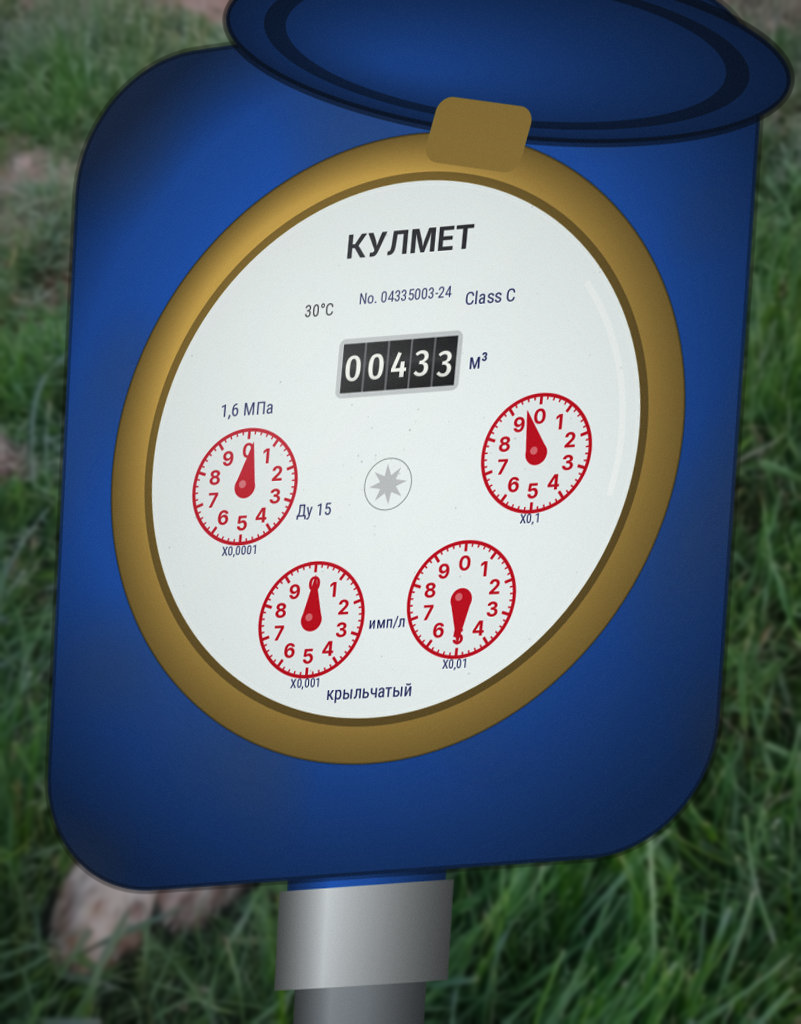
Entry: 432.9500m³
